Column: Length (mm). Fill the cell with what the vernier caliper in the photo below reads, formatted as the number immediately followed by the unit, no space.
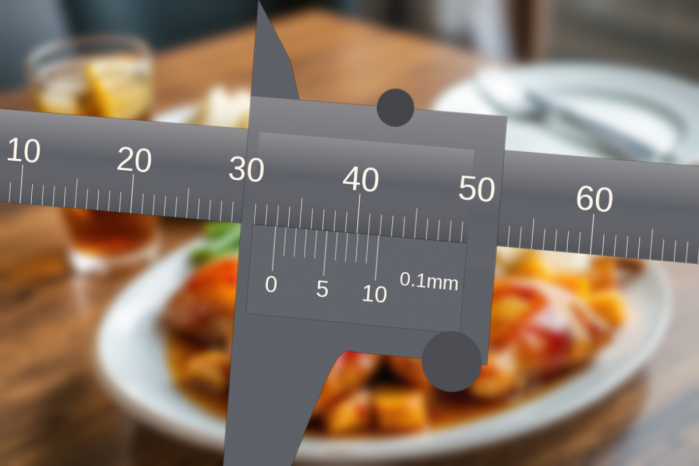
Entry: 32.9mm
